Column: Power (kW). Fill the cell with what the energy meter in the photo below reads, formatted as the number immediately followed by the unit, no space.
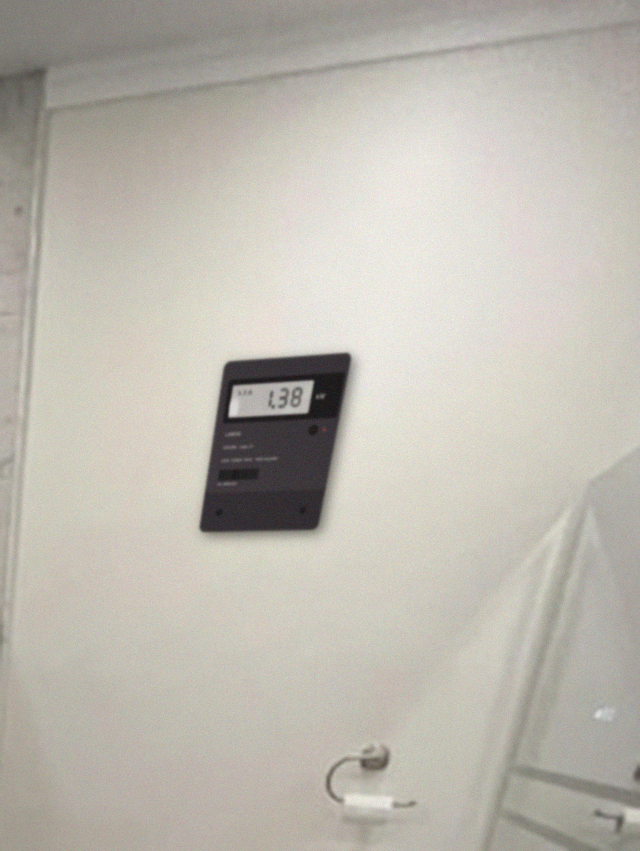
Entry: 1.38kW
